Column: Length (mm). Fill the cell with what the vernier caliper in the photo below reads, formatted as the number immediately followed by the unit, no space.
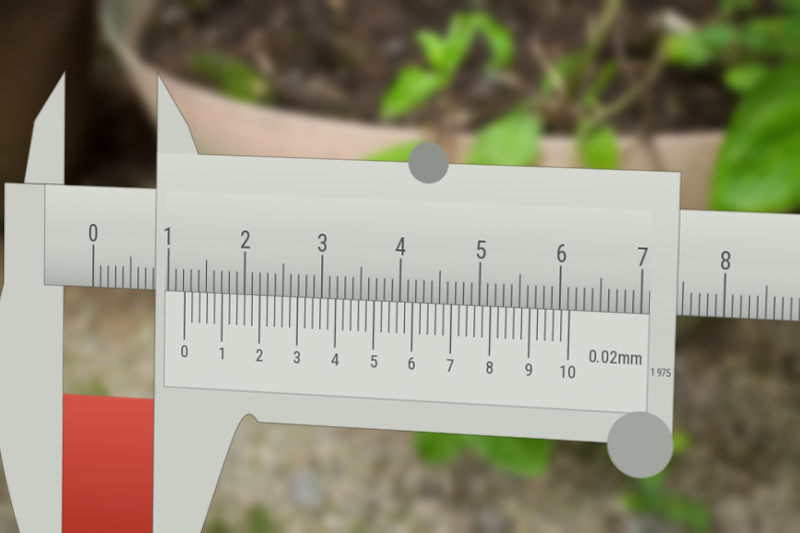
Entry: 12.2mm
